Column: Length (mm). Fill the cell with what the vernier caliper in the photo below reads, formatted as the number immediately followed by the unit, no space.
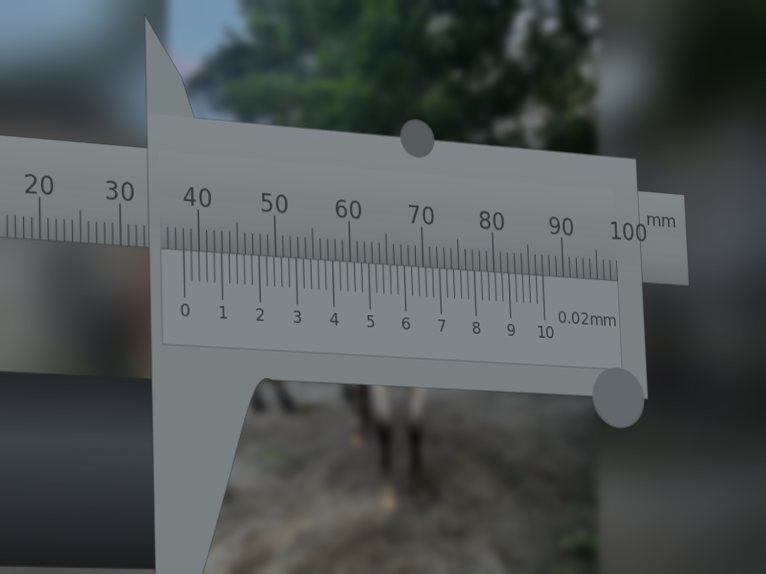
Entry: 38.0mm
